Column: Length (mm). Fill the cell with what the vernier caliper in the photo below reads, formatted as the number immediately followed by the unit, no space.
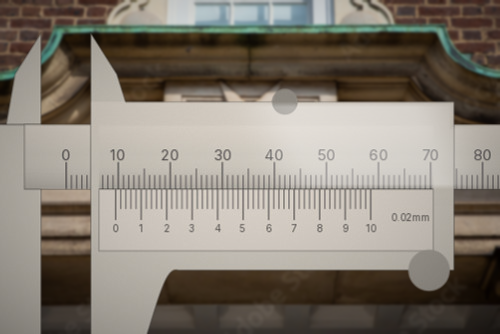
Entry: 9.5mm
